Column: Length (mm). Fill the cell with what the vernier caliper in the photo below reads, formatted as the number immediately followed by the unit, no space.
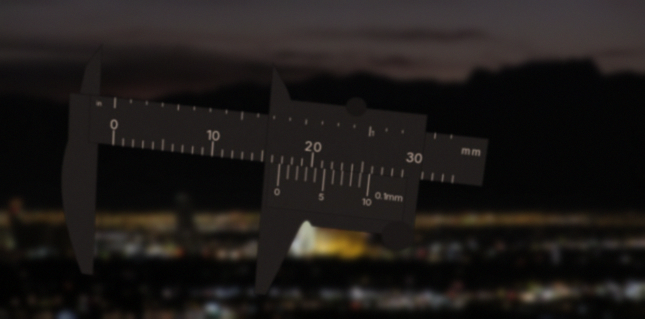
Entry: 16.8mm
